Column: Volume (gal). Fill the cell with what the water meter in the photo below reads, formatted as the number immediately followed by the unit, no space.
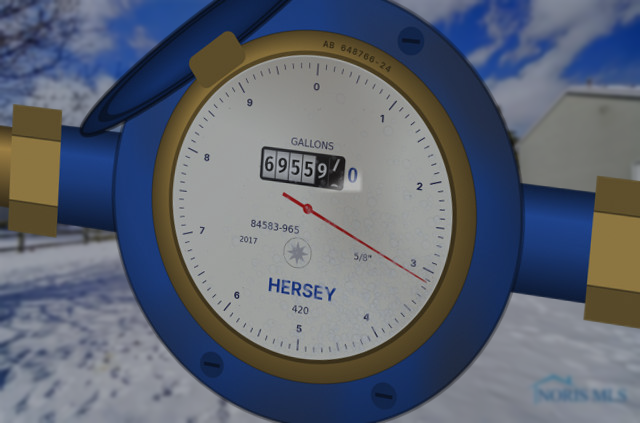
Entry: 6955973.1gal
